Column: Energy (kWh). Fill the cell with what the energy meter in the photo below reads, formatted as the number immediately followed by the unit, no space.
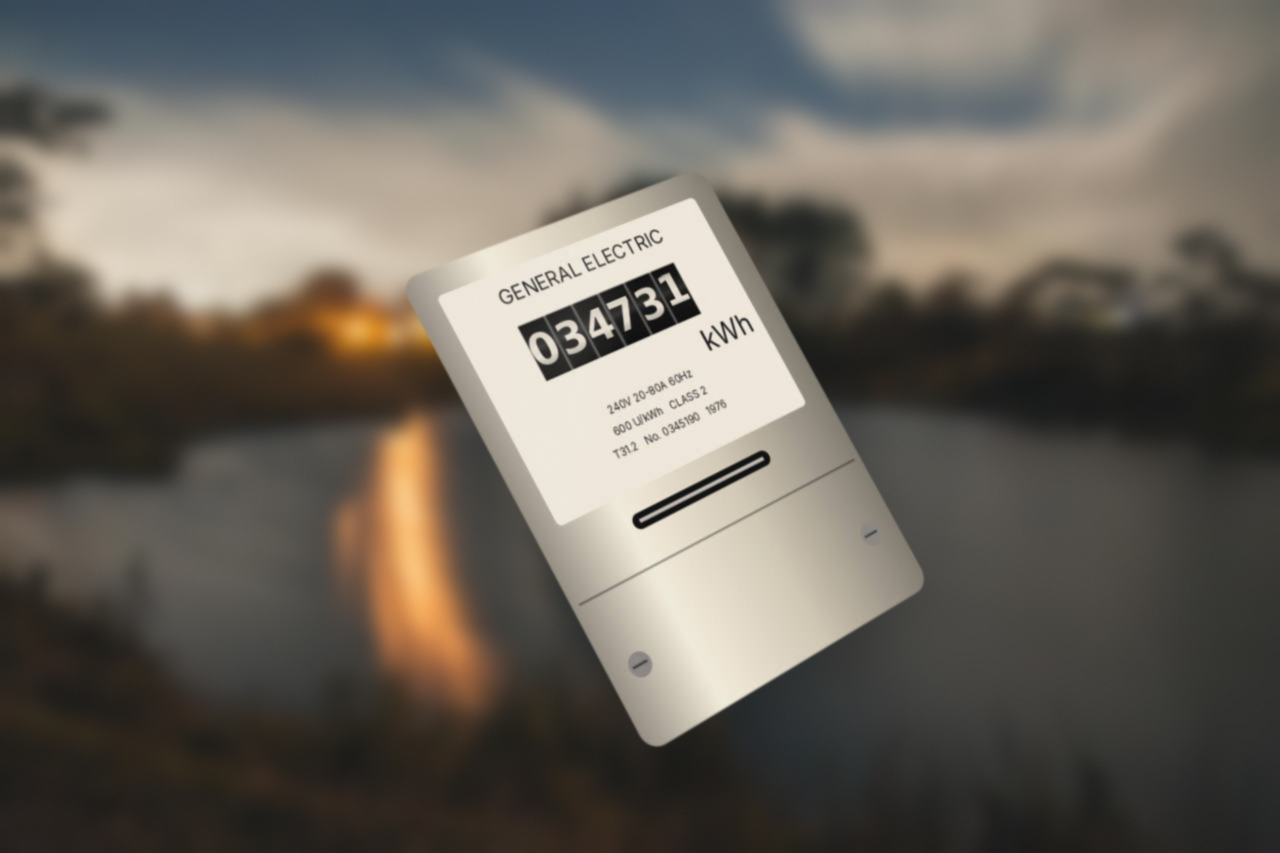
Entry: 34731kWh
